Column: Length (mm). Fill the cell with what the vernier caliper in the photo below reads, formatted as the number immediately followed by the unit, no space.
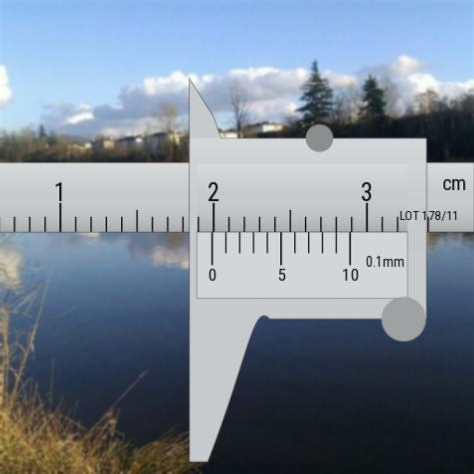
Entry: 19.9mm
